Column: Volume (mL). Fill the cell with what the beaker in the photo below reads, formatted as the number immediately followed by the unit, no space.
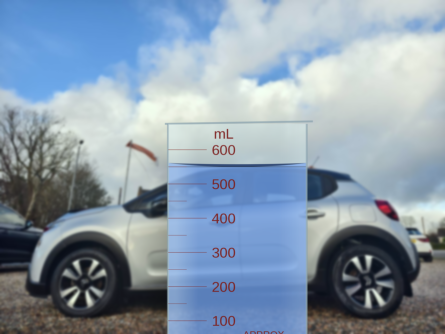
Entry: 550mL
